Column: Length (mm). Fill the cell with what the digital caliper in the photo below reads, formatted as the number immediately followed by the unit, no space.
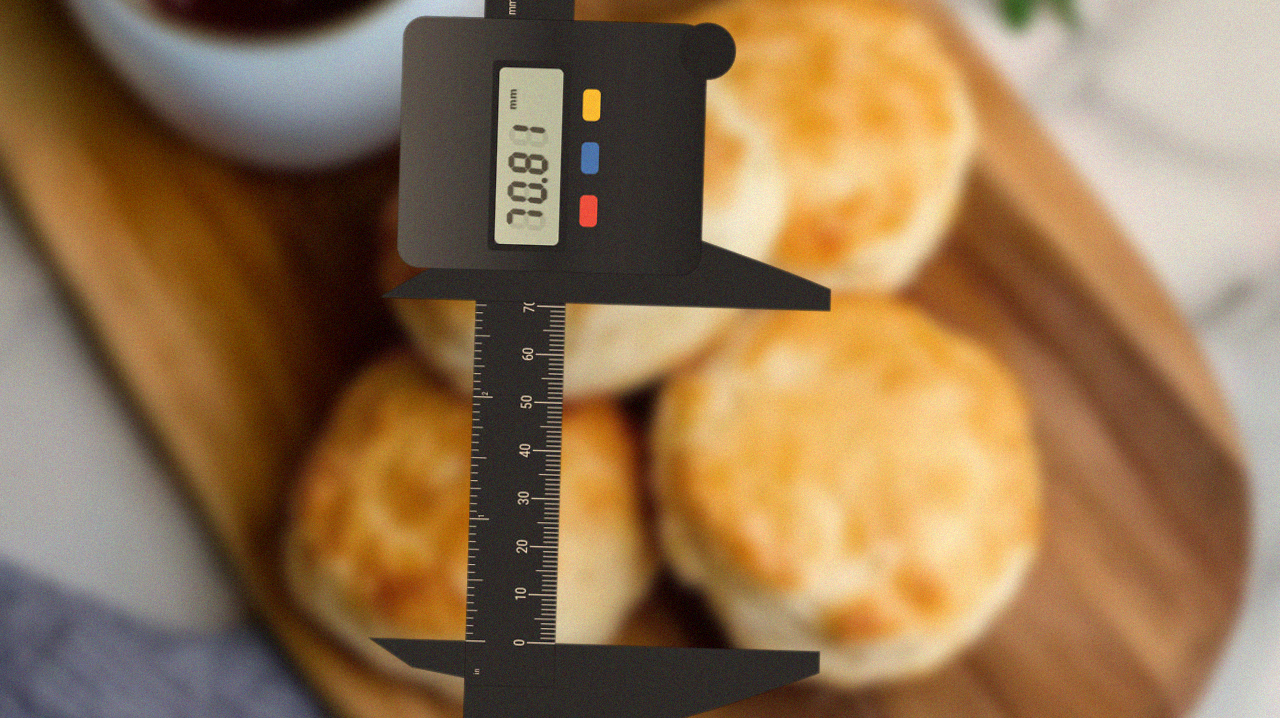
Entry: 70.81mm
